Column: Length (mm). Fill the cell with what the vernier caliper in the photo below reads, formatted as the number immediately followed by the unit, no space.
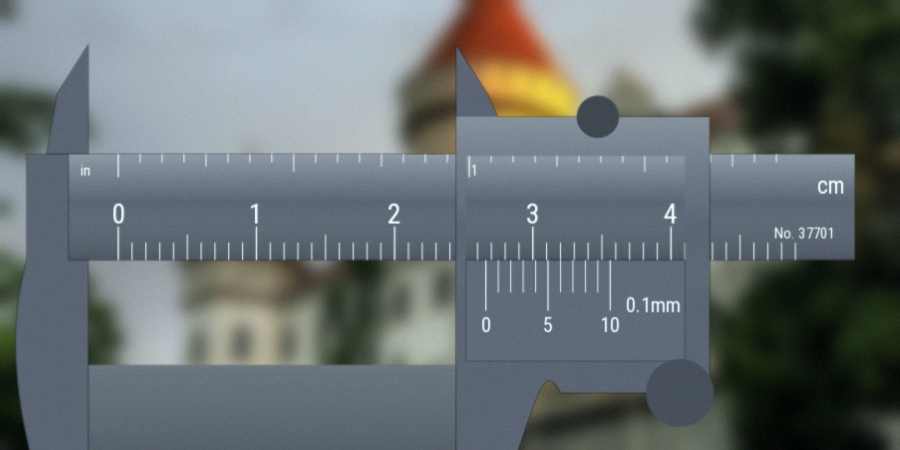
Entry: 26.6mm
